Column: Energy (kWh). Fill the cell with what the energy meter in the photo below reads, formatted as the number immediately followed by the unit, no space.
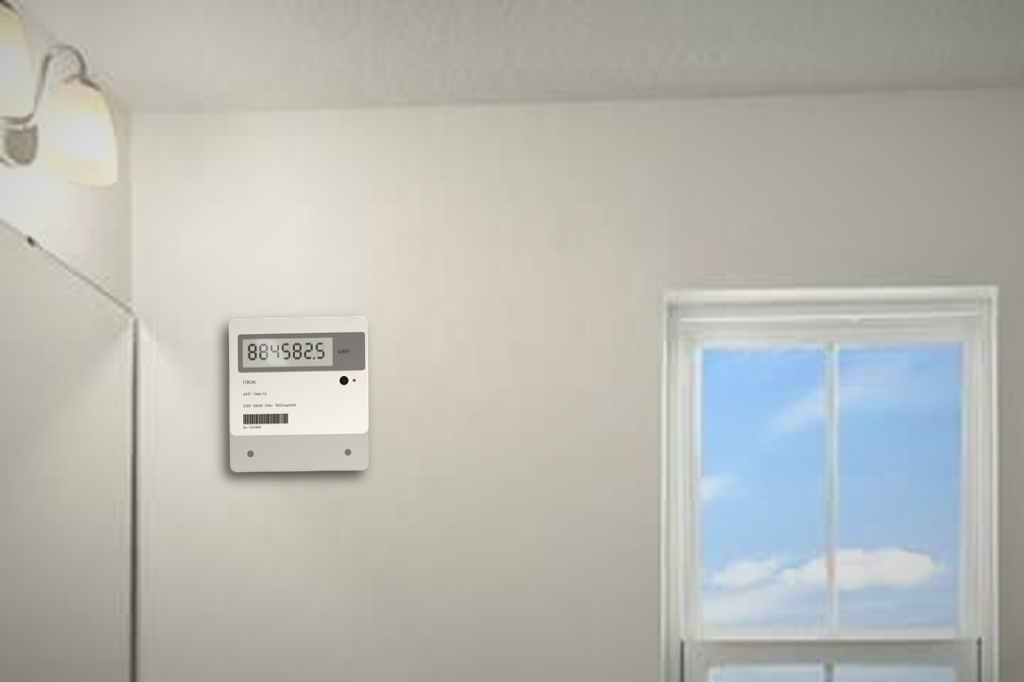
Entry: 884582.5kWh
